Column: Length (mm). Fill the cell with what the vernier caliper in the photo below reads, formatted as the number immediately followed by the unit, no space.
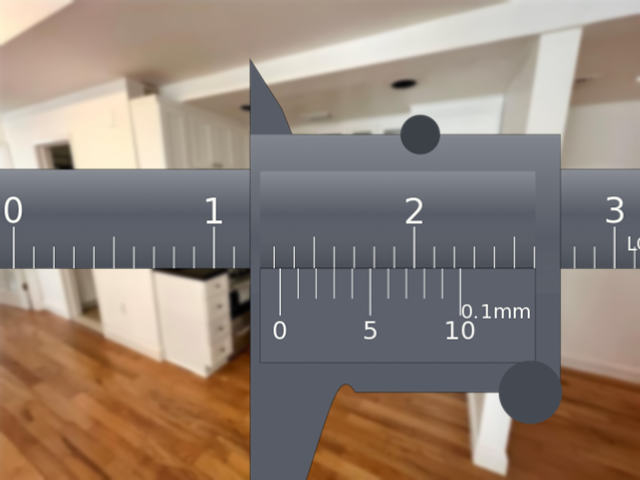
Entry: 13.3mm
